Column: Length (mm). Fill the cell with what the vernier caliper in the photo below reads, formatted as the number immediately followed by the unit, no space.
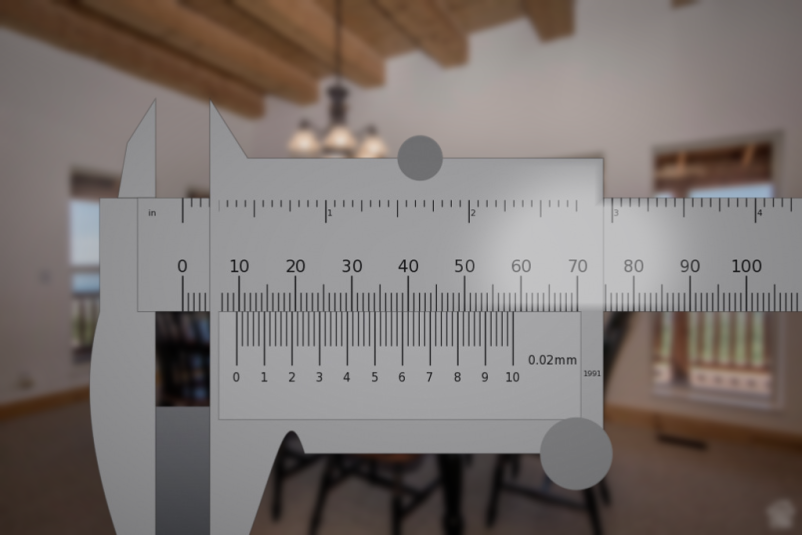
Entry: 9.6mm
